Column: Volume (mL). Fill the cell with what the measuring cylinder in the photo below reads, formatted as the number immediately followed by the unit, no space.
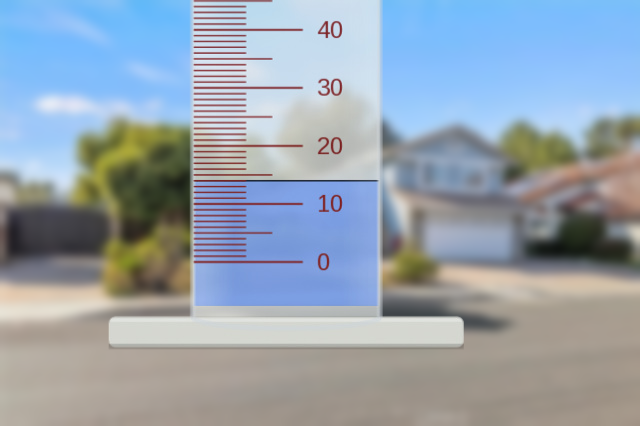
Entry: 14mL
